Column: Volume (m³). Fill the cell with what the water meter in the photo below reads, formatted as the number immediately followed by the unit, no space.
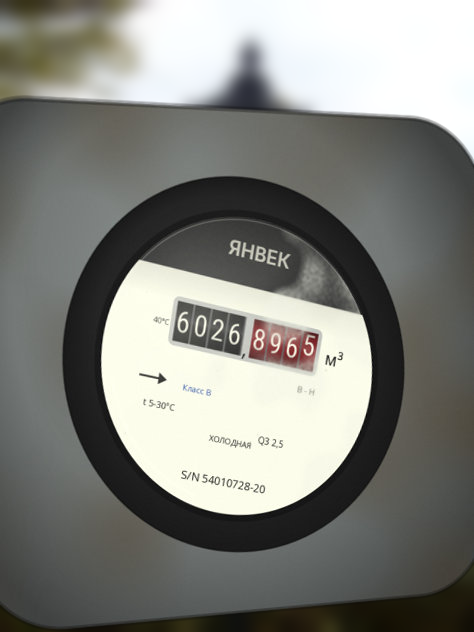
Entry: 6026.8965m³
